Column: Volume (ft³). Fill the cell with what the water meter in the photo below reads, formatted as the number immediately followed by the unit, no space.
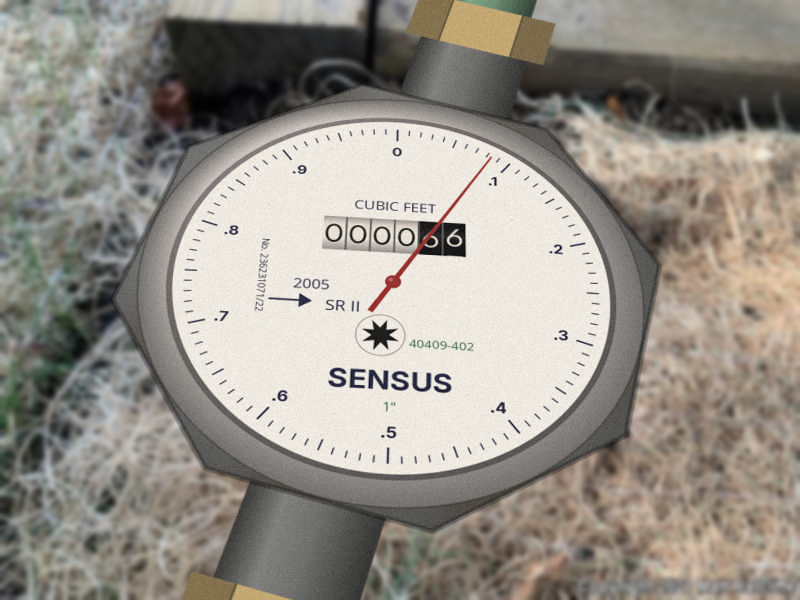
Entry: 66.08ft³
